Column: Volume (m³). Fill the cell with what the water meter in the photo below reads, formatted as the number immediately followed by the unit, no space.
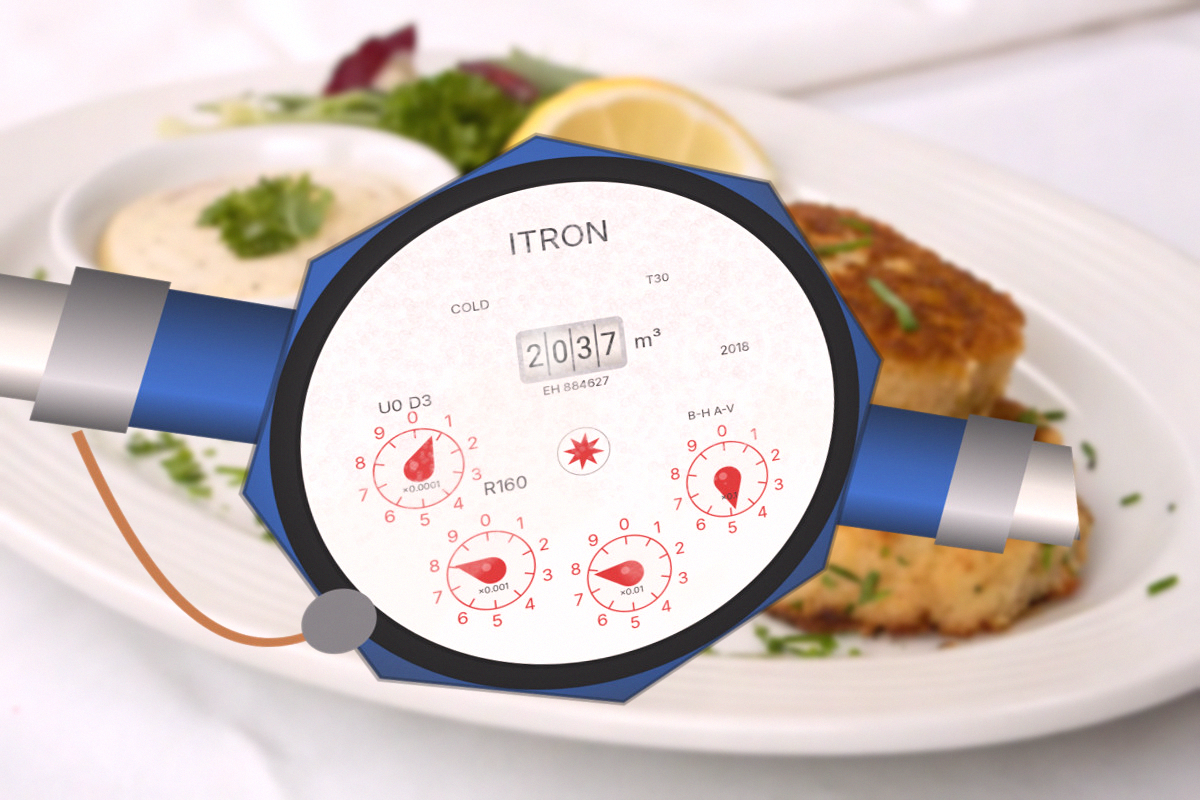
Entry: 2037.4780m³
